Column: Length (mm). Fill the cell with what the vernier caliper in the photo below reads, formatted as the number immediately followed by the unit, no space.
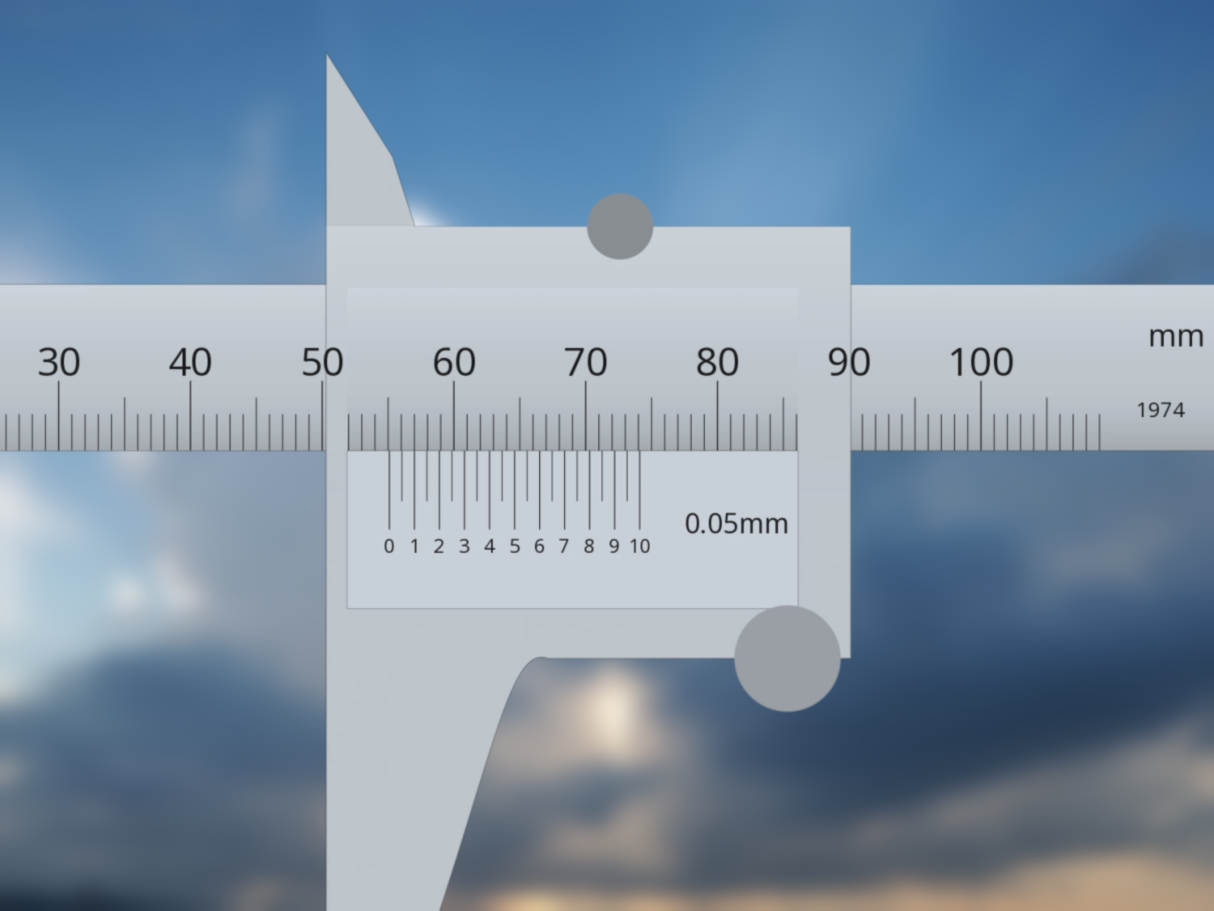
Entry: 55.1mm
